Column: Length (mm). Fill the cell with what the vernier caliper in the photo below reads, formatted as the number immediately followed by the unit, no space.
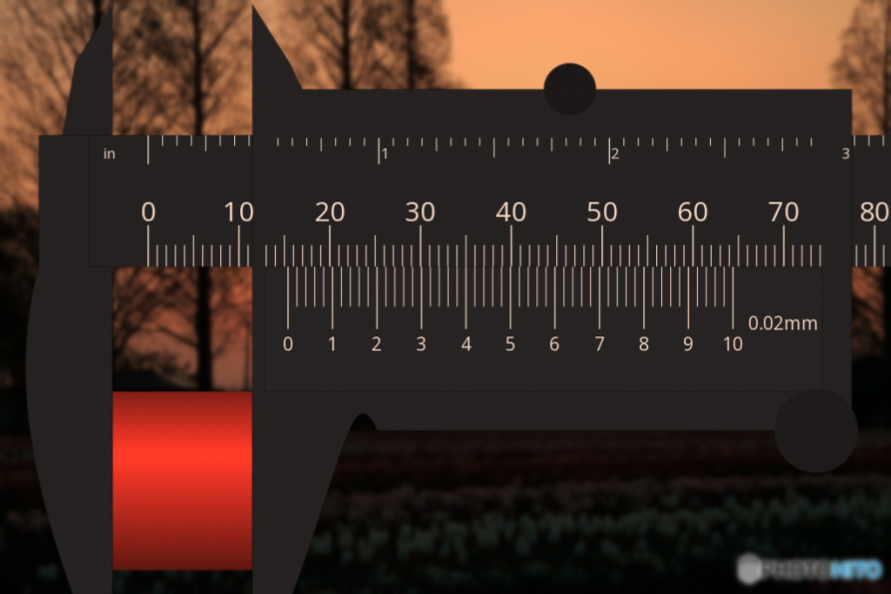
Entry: 15.4mm
